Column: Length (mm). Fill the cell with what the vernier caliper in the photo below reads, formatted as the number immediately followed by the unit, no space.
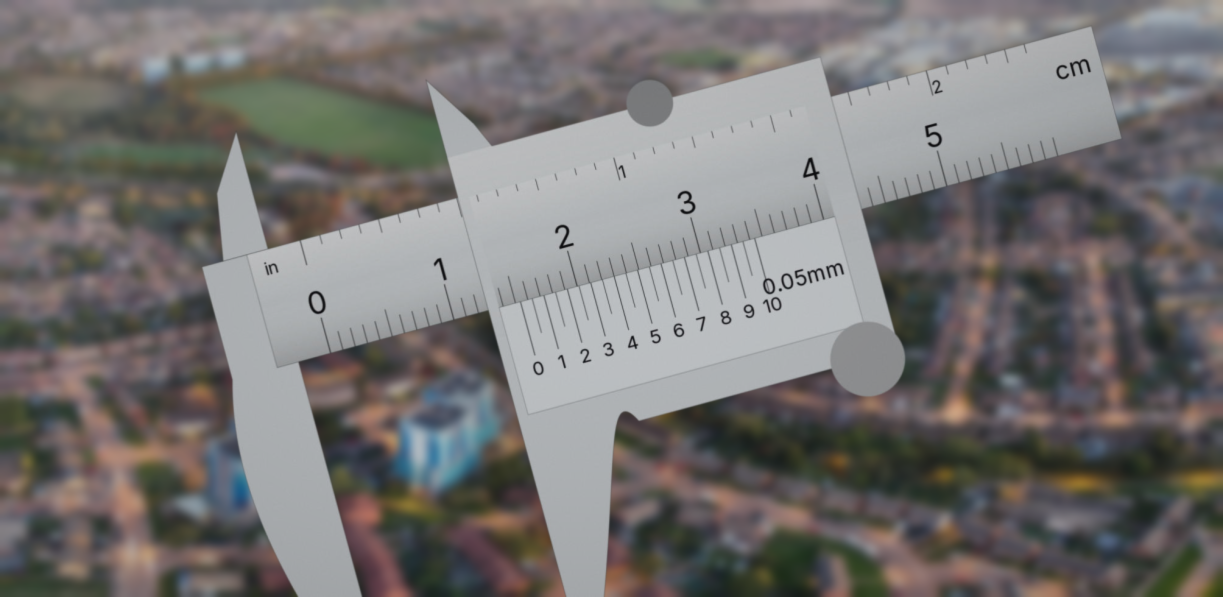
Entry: 15.4mm
